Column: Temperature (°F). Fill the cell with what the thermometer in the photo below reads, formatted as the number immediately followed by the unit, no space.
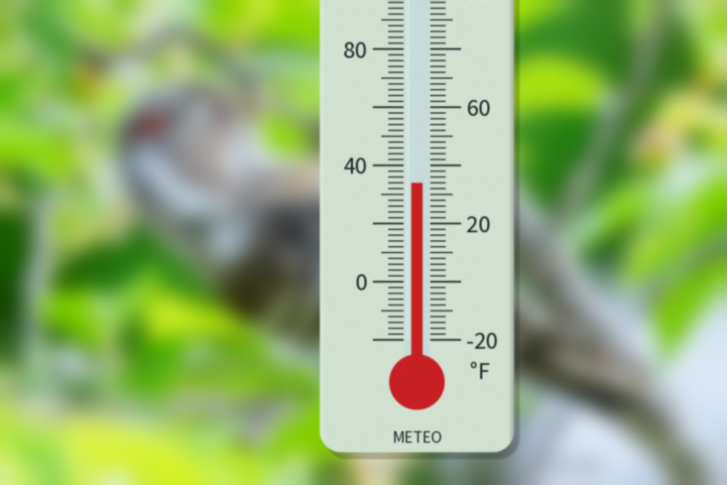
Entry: 34°F
